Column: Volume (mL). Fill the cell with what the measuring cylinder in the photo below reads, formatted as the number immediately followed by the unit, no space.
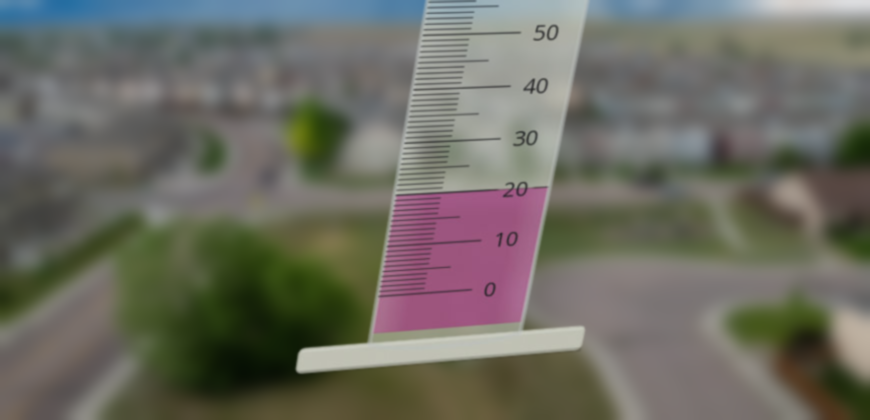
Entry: 20mL
